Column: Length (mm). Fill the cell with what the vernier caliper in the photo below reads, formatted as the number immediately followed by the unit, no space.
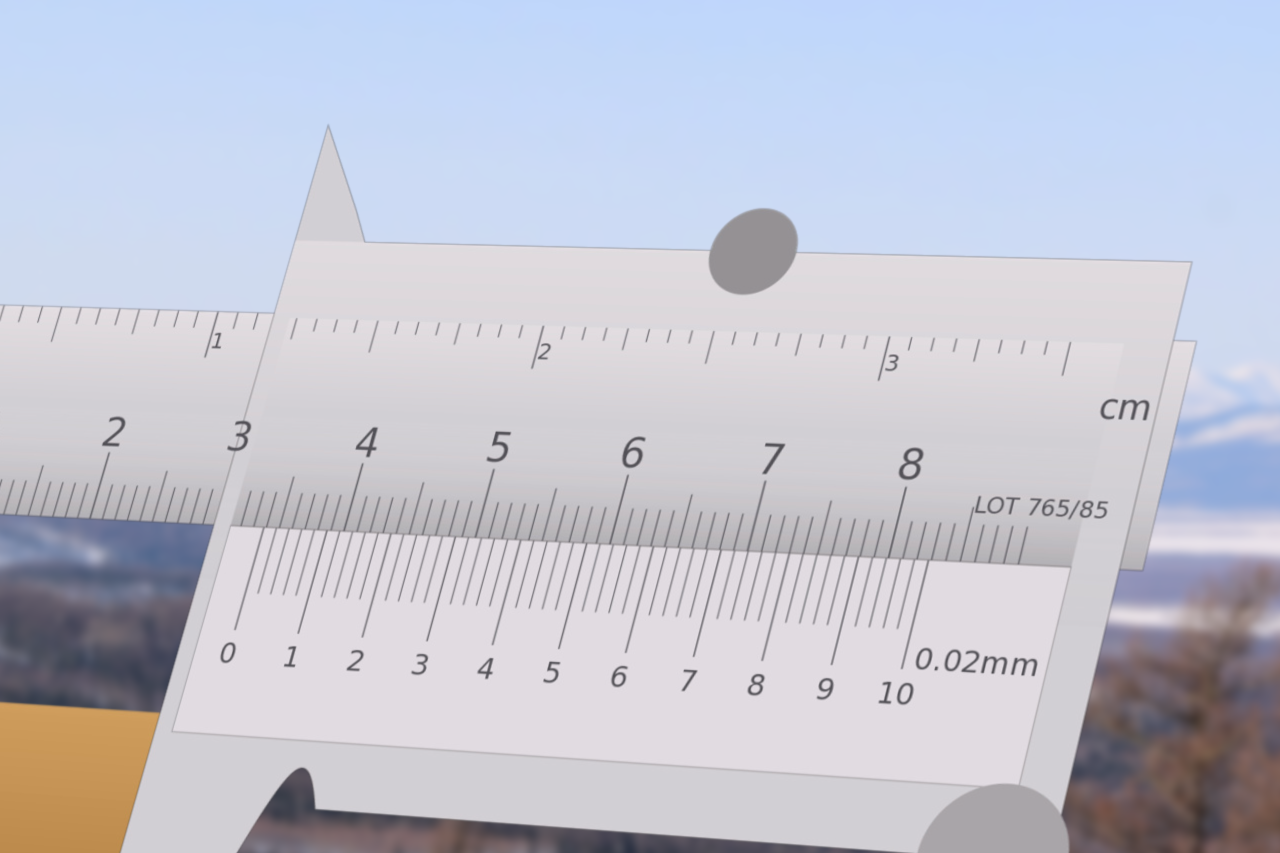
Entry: 33.8mm
